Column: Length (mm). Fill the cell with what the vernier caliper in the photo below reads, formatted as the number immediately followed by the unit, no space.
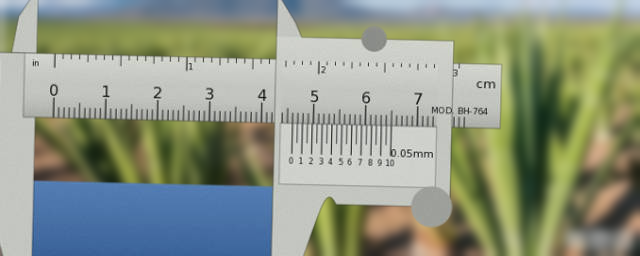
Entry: 46.0mm
